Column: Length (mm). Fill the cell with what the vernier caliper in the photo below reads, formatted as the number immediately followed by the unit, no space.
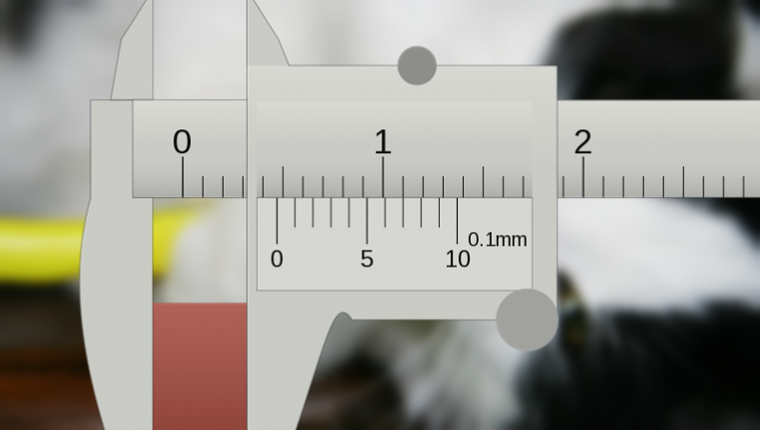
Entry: 4.7mm
